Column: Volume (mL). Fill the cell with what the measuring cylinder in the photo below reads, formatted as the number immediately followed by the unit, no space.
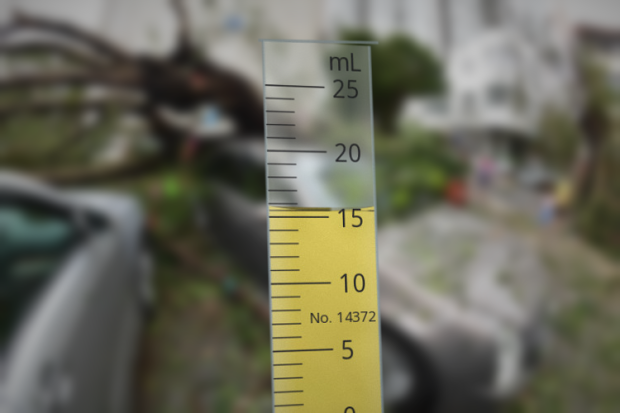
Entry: 15.5mL
